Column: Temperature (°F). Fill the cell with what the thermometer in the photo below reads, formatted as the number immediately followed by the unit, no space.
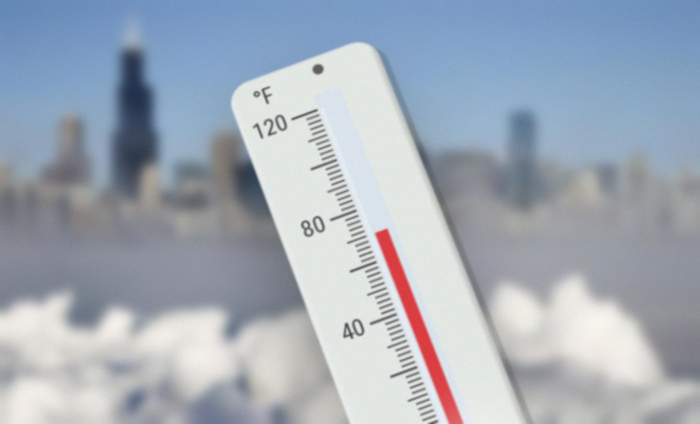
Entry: 70°F
